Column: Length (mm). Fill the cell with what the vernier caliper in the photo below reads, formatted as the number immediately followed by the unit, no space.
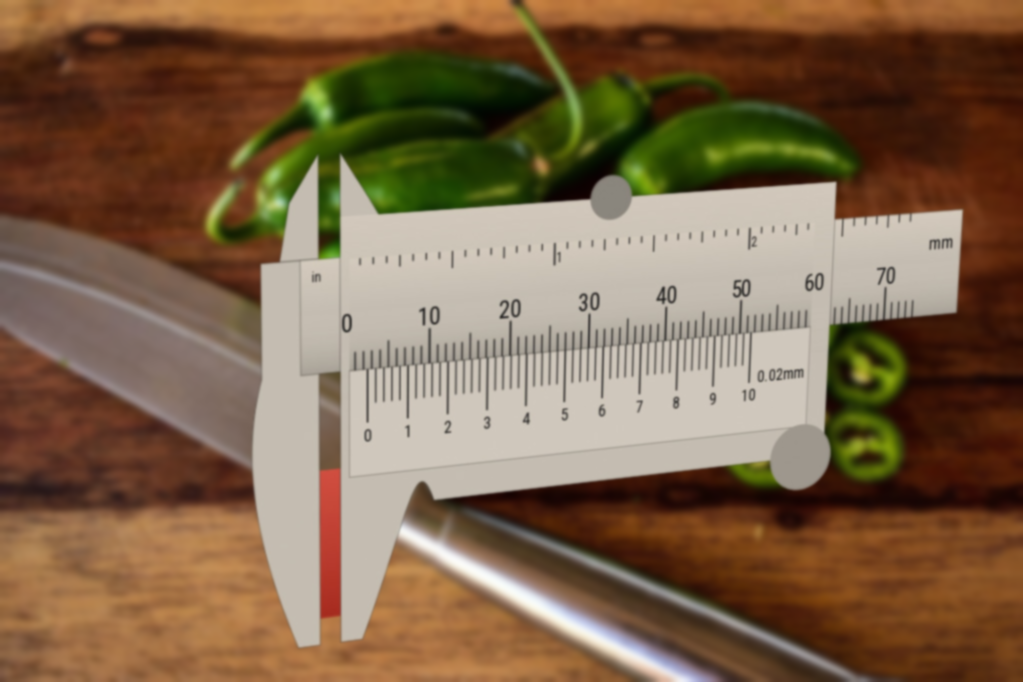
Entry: 2.5mm
